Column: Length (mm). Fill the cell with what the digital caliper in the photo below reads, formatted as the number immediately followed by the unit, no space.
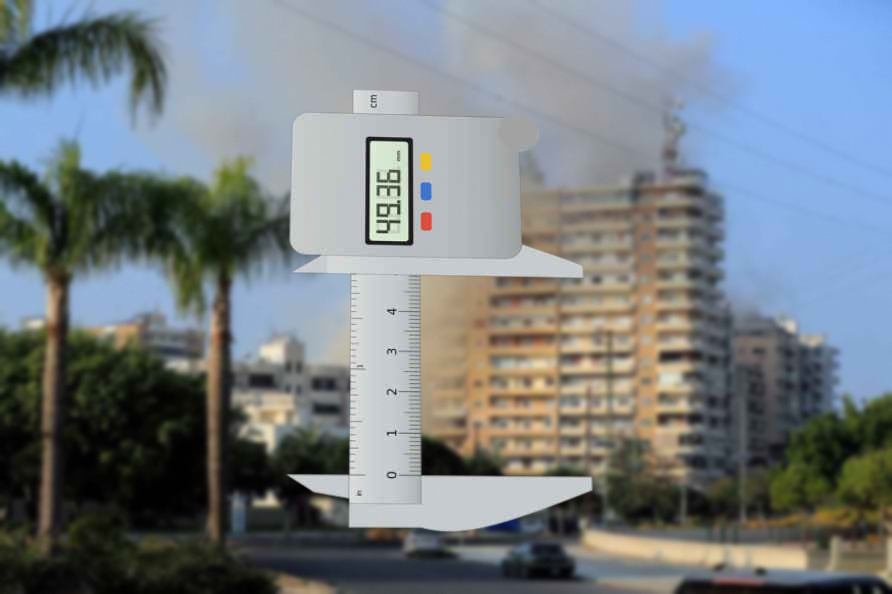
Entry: 49.36mm
